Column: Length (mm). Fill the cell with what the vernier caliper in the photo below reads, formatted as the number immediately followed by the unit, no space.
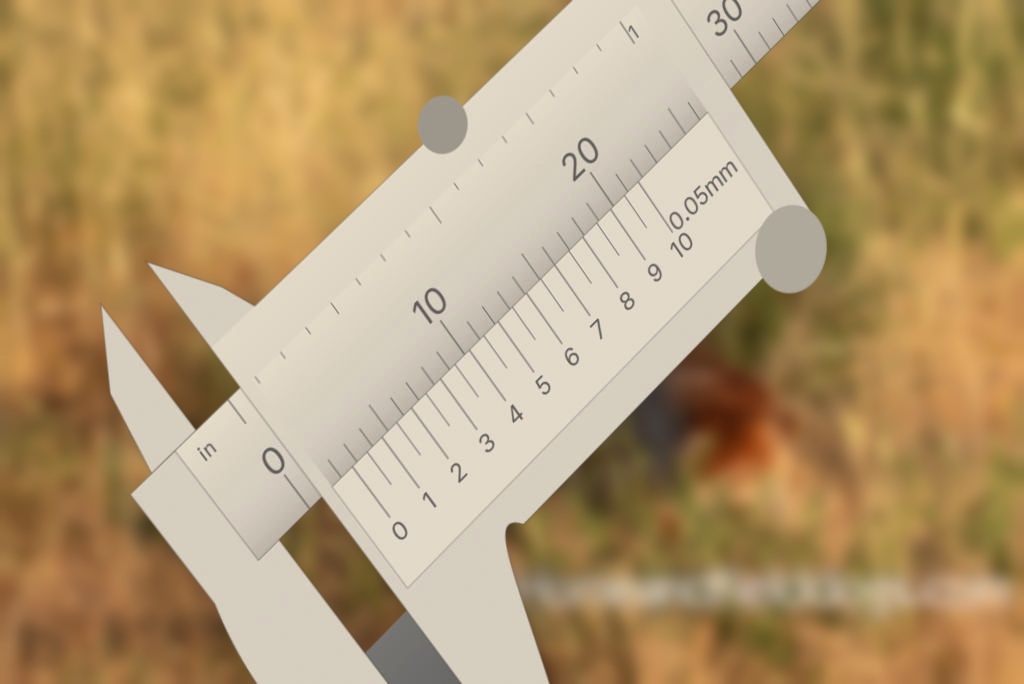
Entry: 2.7mm
